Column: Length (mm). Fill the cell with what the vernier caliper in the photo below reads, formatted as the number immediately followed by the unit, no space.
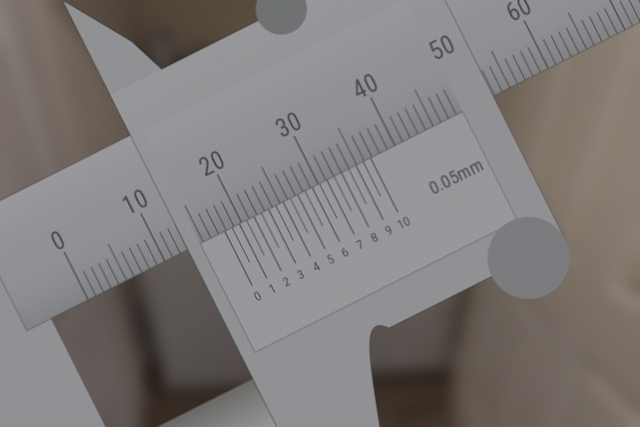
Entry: 17.8mm
